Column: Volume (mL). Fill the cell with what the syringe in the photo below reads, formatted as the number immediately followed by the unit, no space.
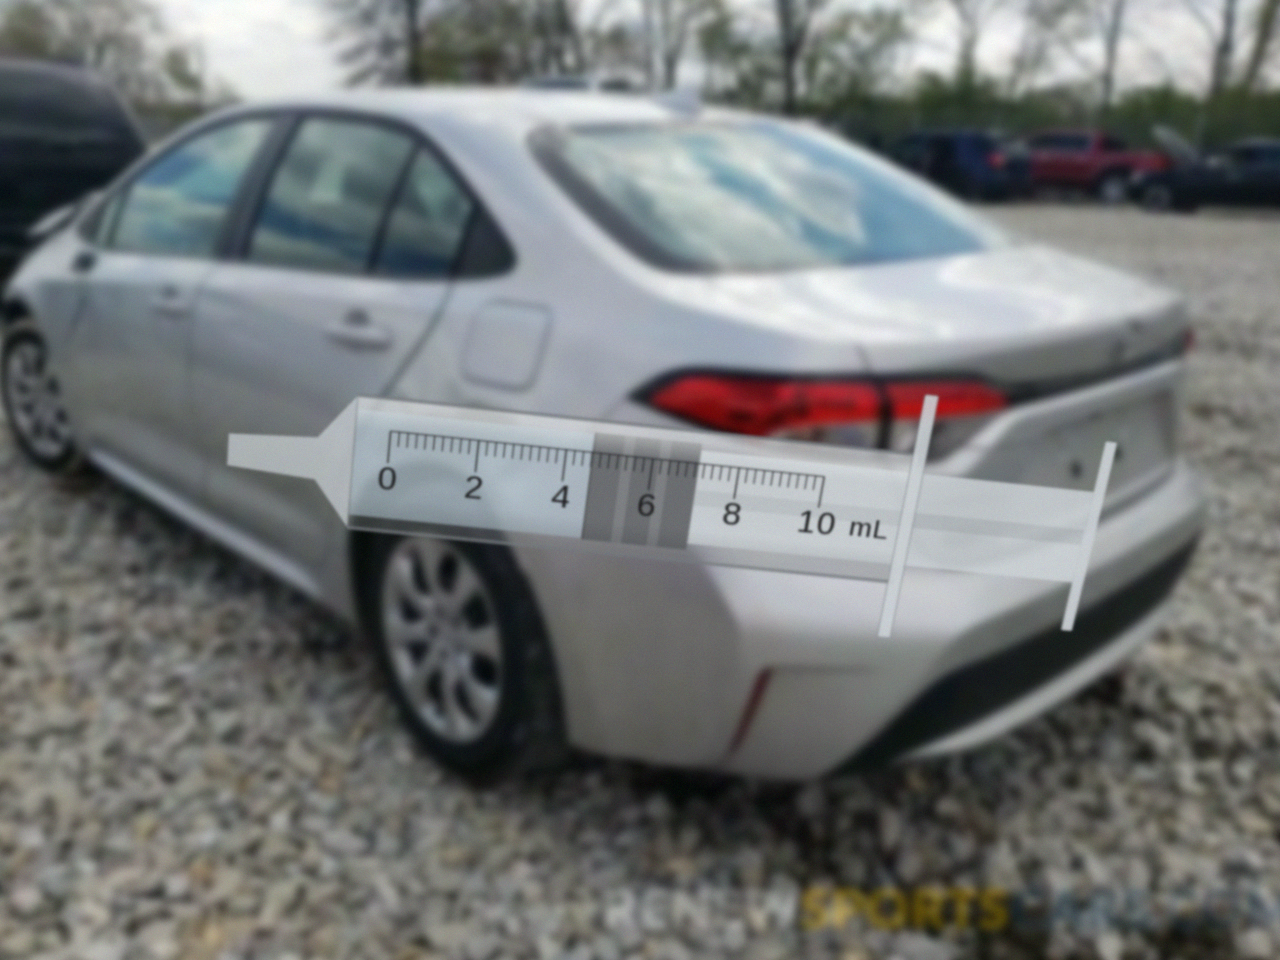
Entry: 4.6mL
